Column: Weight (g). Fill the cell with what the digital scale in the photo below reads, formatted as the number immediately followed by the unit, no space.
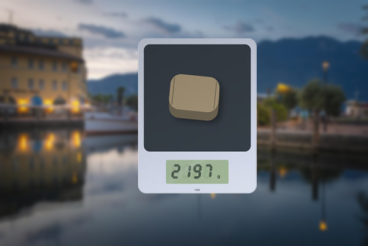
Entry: 2197g
